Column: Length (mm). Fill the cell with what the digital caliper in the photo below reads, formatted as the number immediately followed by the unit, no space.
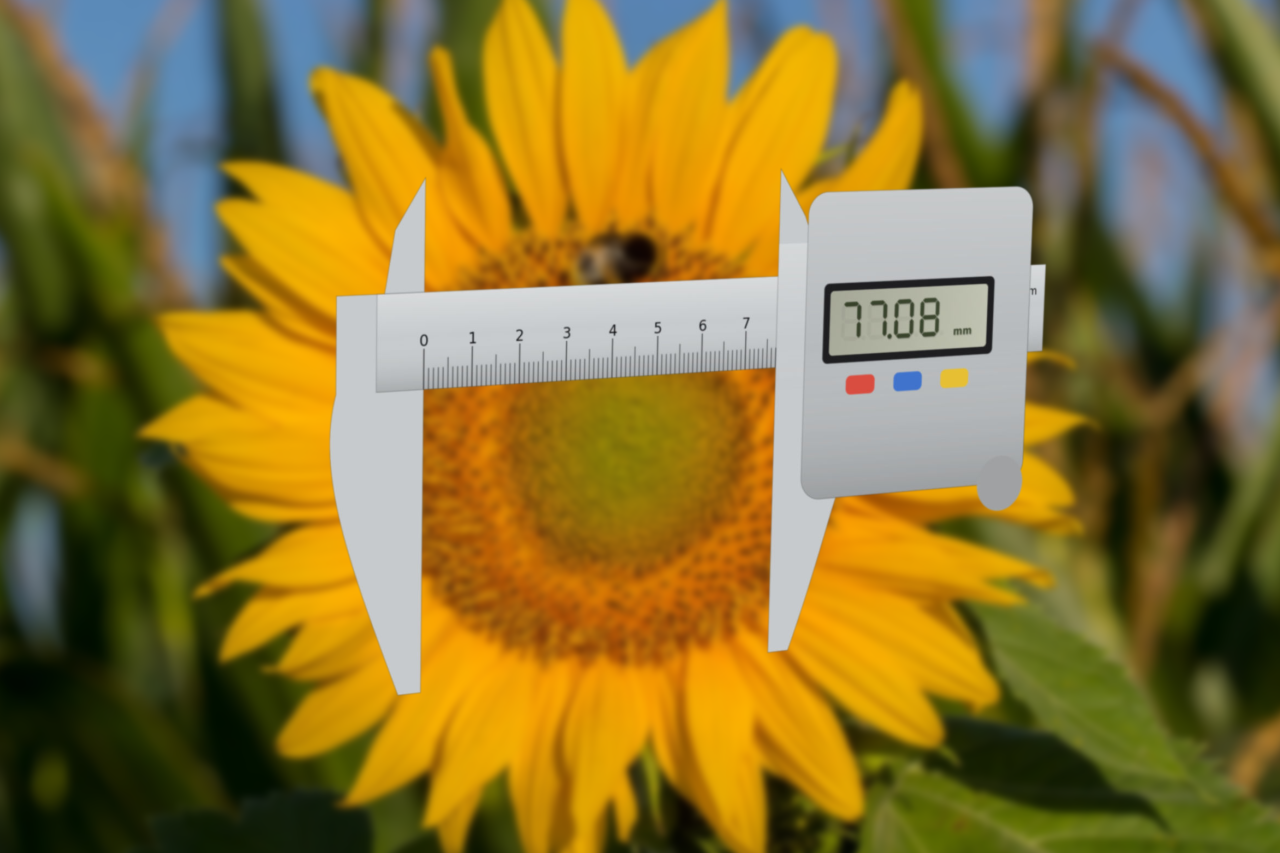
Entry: 77.08mm
